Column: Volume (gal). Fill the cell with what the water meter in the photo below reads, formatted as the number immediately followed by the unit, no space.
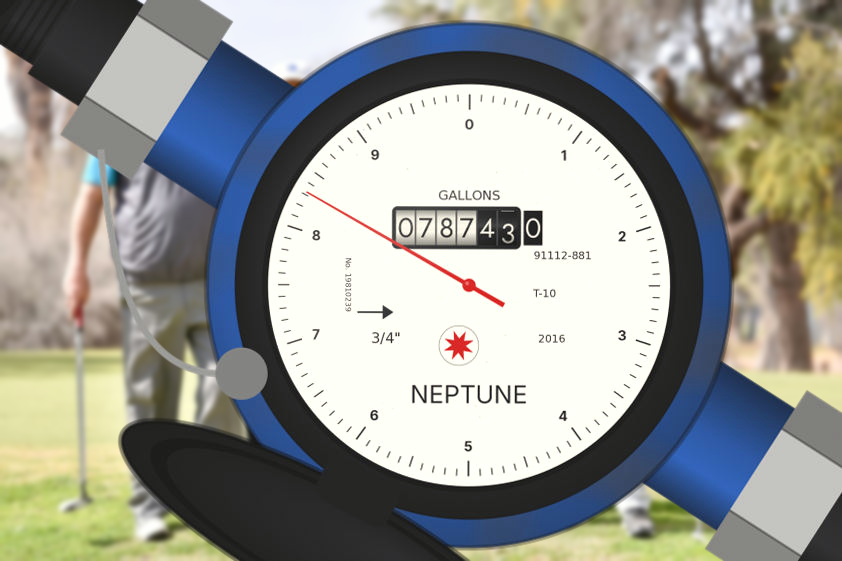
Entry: 787428.3gal
